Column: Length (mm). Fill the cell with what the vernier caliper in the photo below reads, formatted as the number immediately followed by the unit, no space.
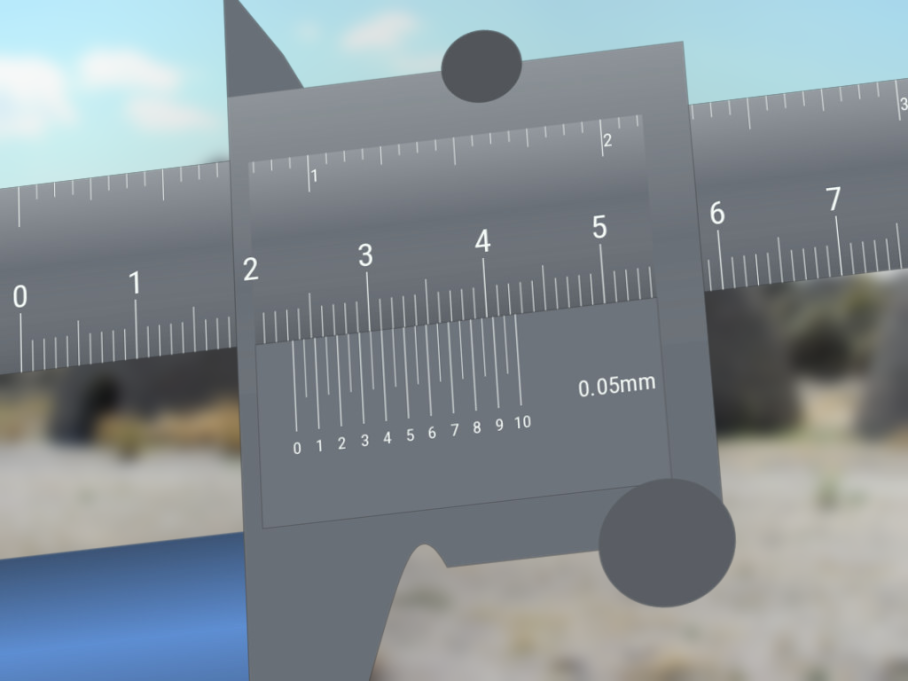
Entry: 23.4mm
